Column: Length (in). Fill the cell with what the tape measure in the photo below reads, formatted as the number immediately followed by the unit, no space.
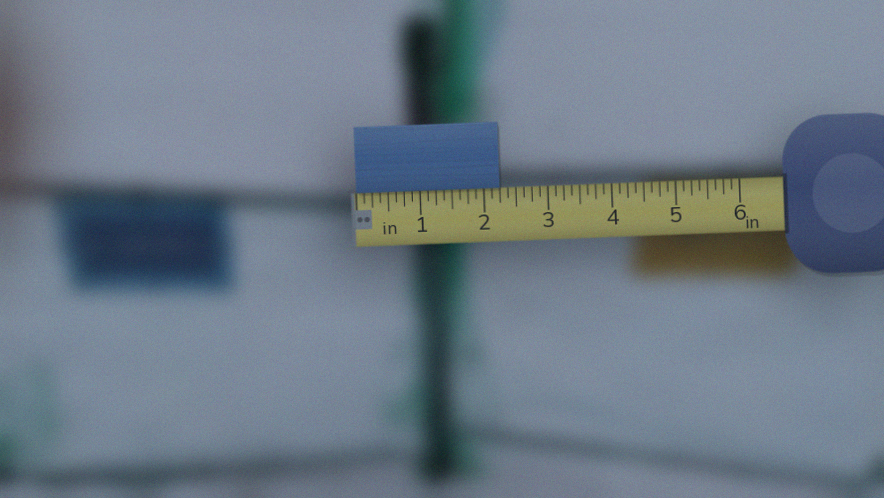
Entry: 2.25in
